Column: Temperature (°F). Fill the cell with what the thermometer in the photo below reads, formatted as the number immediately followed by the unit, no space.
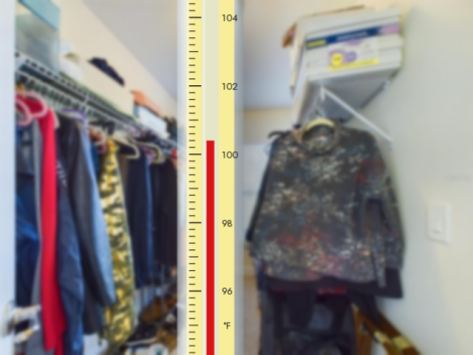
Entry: 100.4°F
